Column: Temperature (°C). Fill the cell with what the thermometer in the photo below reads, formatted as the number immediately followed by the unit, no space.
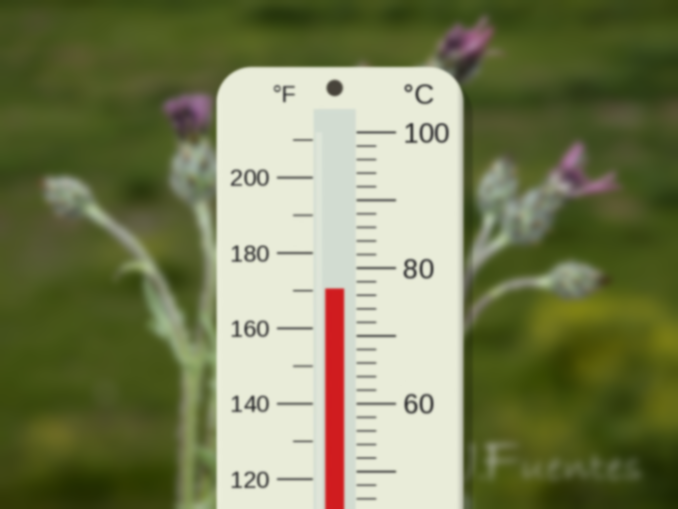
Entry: 77°C
